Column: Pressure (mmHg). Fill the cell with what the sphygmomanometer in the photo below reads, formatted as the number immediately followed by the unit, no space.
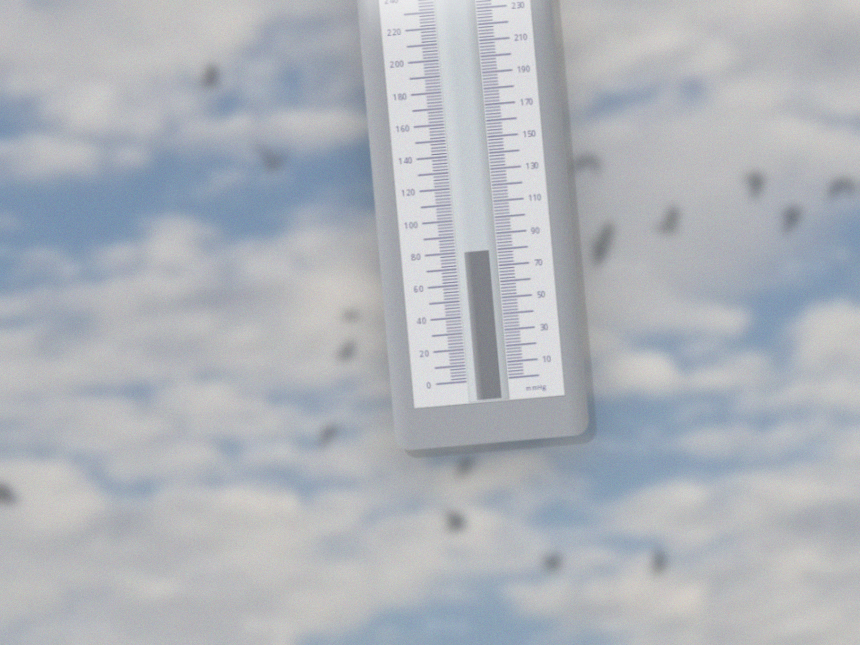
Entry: 80mmHg
